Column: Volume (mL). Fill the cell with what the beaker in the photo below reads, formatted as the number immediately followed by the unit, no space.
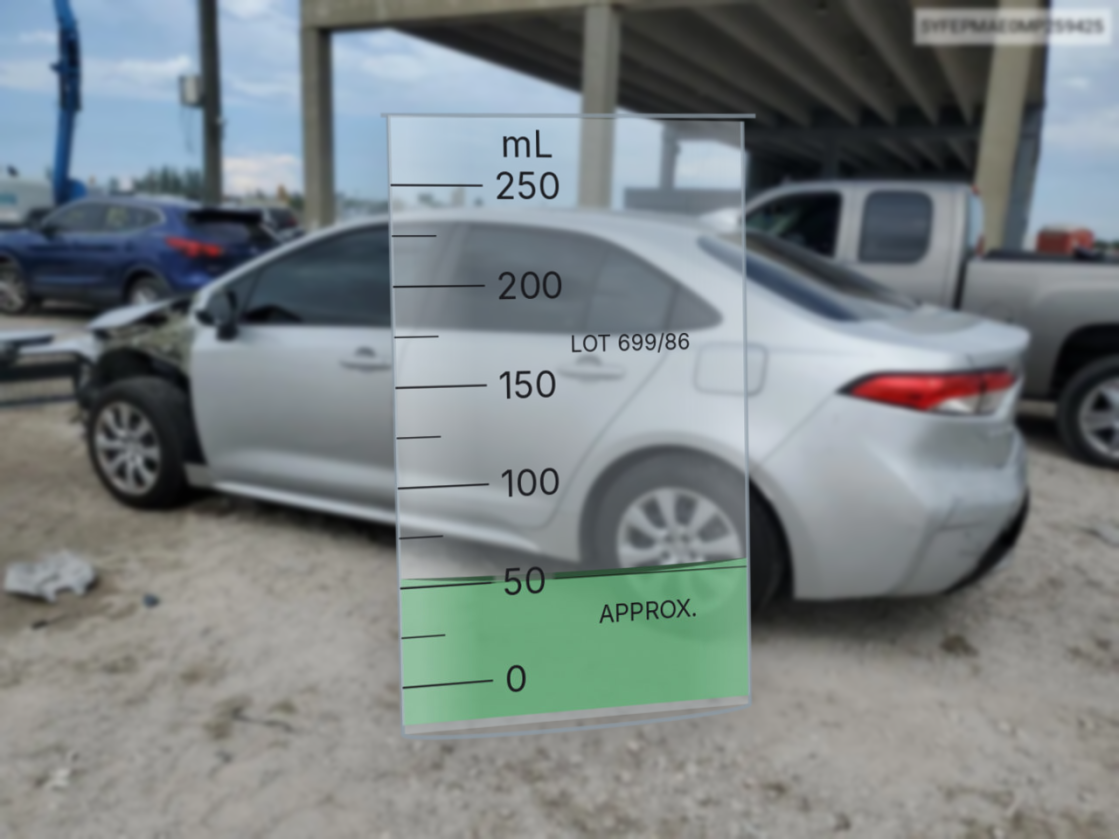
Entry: 50mL
